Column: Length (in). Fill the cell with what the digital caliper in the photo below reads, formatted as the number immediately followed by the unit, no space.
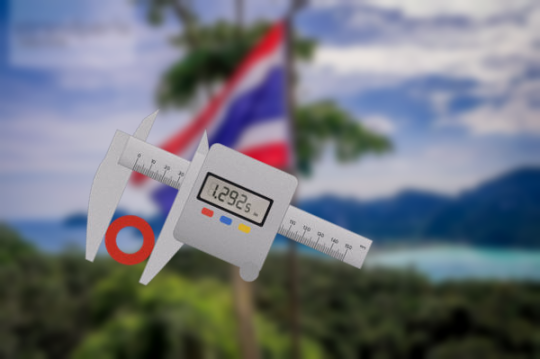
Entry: 1.2925in
